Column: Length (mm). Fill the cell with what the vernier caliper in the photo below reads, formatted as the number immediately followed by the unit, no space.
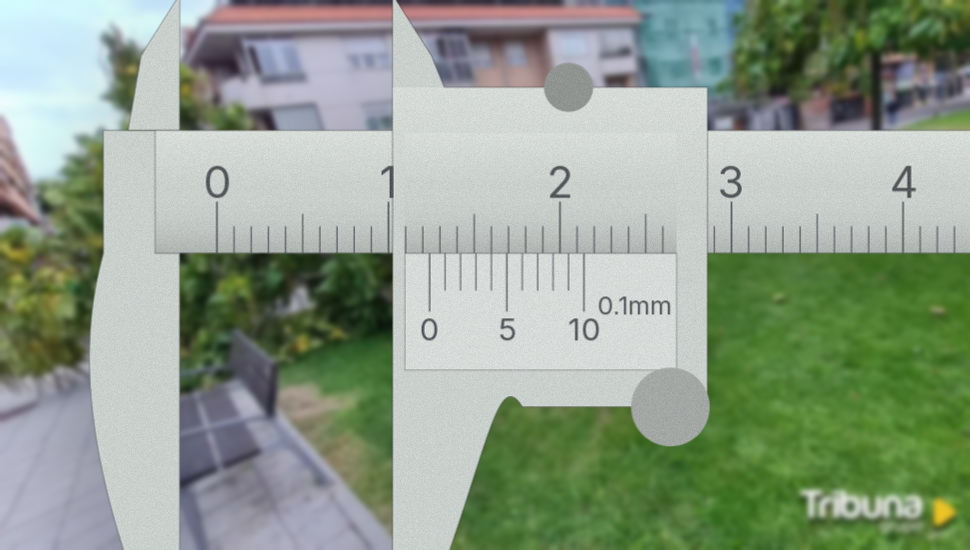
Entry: 12.4mm
